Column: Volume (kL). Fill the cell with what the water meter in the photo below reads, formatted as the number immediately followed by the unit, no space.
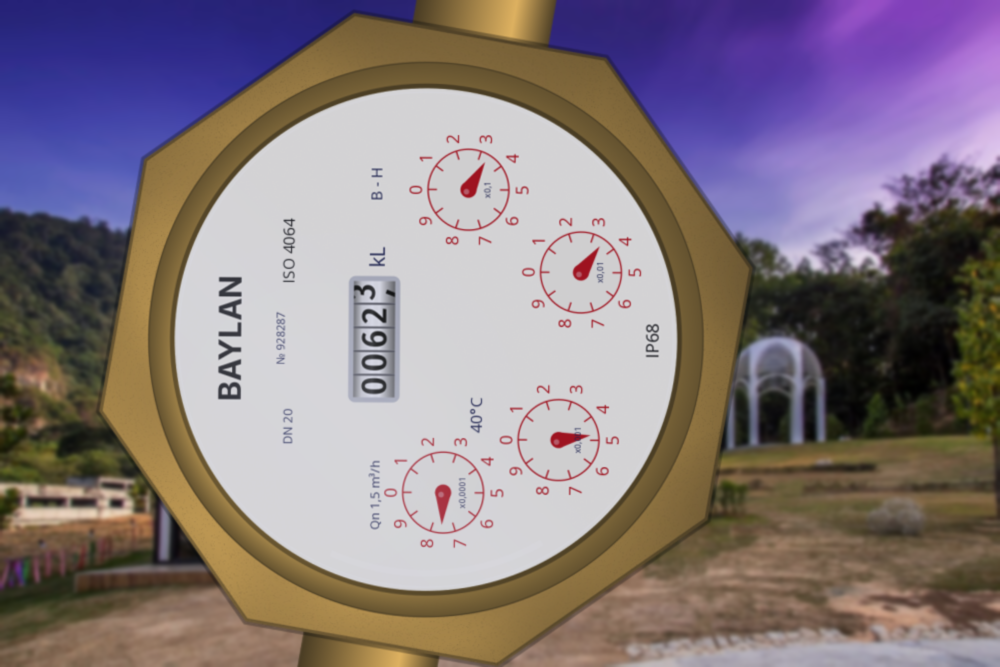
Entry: 623.3347kL
